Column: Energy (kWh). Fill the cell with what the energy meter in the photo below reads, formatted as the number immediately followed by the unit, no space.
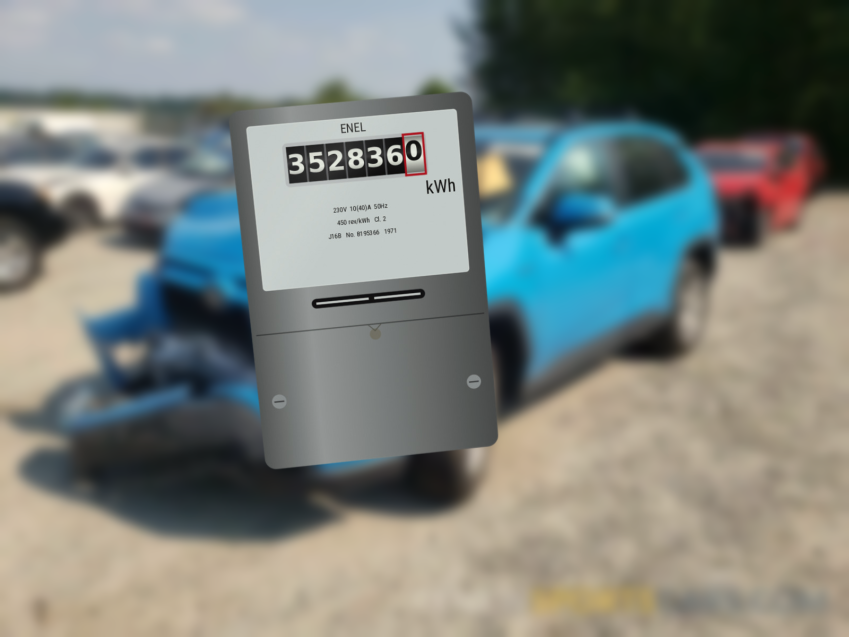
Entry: 352836.0kWh
